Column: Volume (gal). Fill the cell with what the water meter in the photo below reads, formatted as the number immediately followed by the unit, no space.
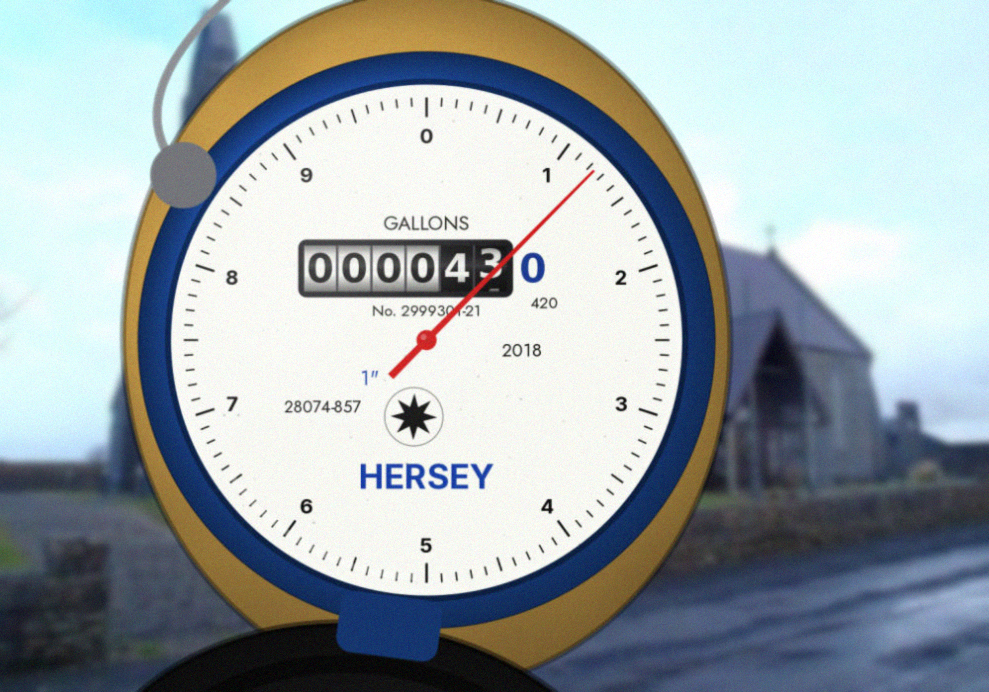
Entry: 431.2gal
